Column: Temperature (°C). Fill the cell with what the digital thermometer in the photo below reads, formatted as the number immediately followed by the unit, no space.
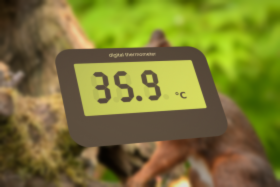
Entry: 35.9°C
